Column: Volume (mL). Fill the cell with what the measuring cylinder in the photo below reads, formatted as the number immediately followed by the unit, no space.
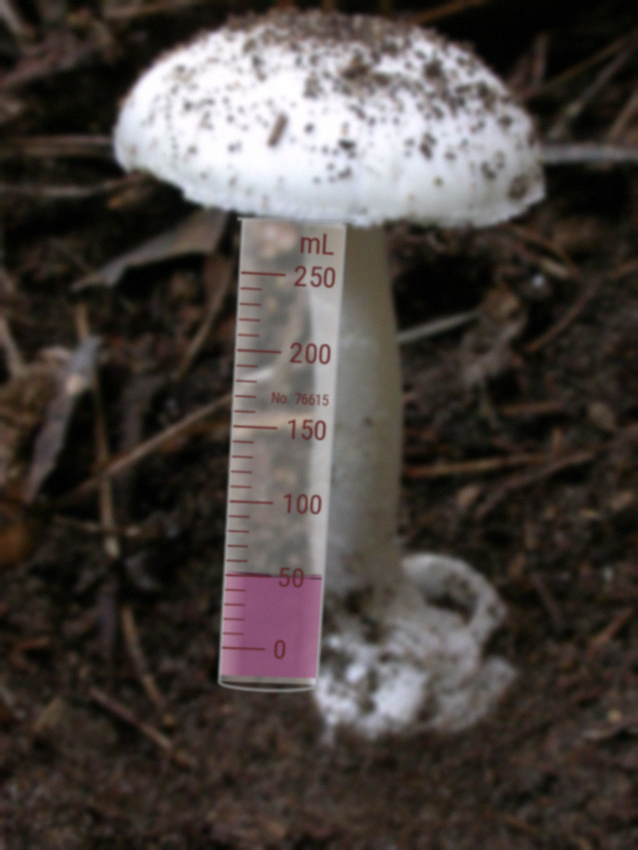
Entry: 50mL
